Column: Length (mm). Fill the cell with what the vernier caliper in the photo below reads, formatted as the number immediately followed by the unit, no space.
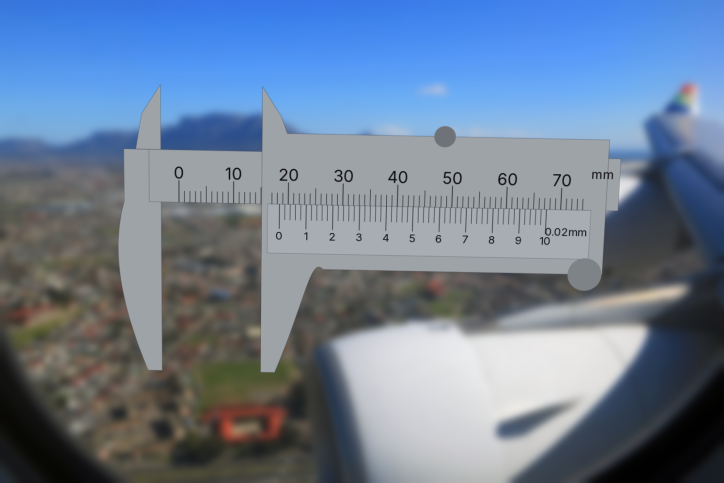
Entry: 18.4mm
